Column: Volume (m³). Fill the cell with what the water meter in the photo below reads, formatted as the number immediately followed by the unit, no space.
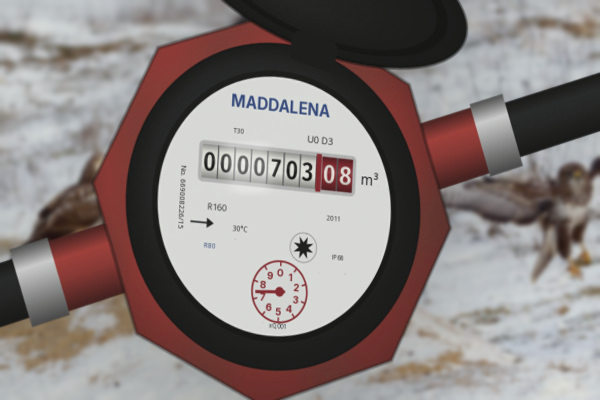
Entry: 703.087m³
